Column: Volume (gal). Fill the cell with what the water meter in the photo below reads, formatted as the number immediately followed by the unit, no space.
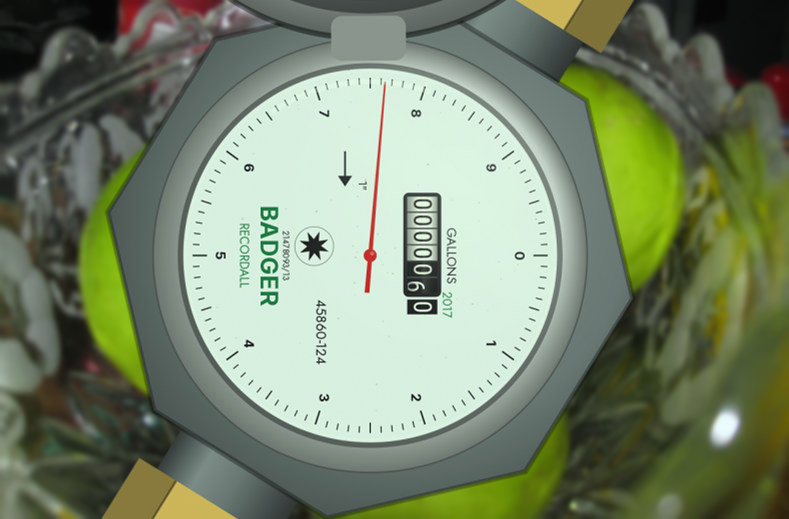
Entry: 57.6gal
